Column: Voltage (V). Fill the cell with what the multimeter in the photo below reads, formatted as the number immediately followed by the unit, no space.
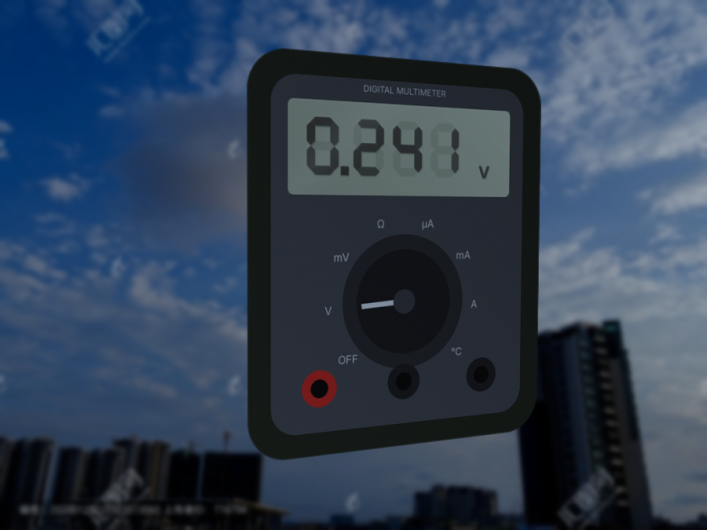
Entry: 0.241V
